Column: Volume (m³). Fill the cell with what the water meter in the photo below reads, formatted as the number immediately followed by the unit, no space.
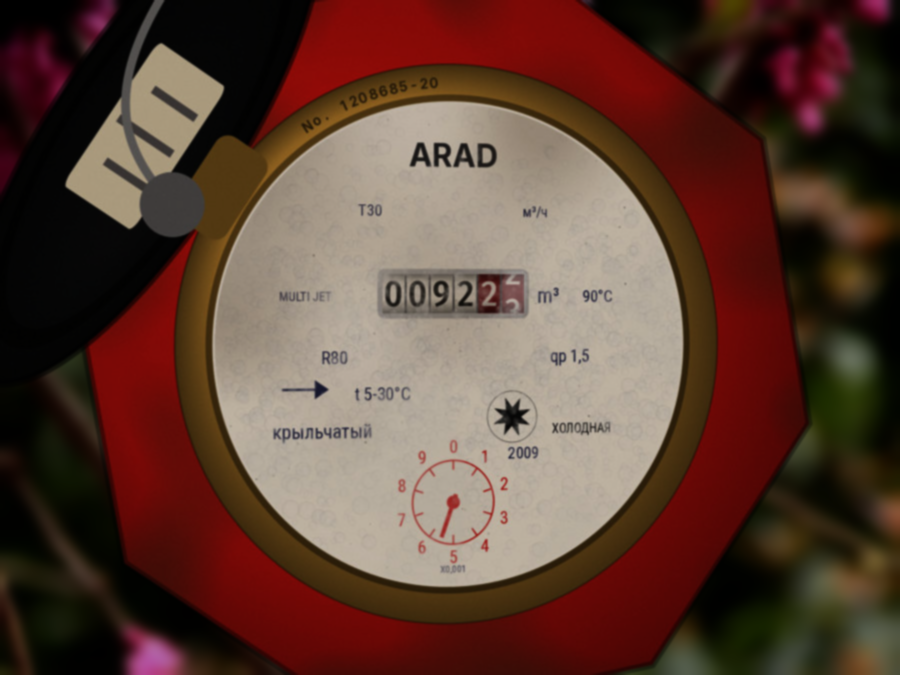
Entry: 92.225m³
